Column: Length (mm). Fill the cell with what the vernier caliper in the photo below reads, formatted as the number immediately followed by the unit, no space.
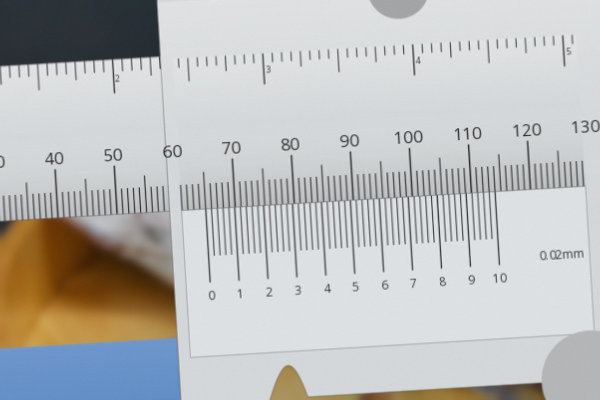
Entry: 65.0mm
